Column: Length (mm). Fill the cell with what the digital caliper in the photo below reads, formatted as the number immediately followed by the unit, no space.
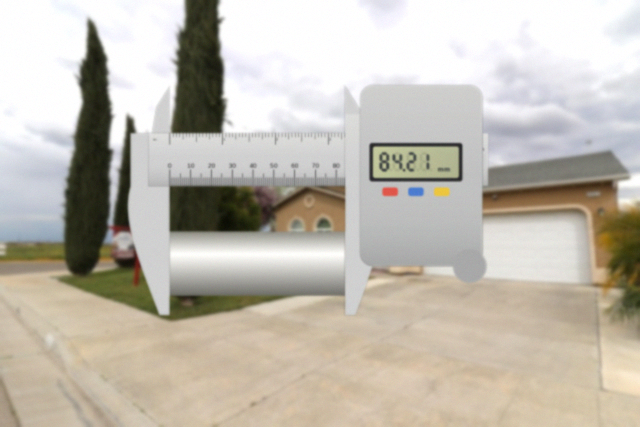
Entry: 84.21mm
